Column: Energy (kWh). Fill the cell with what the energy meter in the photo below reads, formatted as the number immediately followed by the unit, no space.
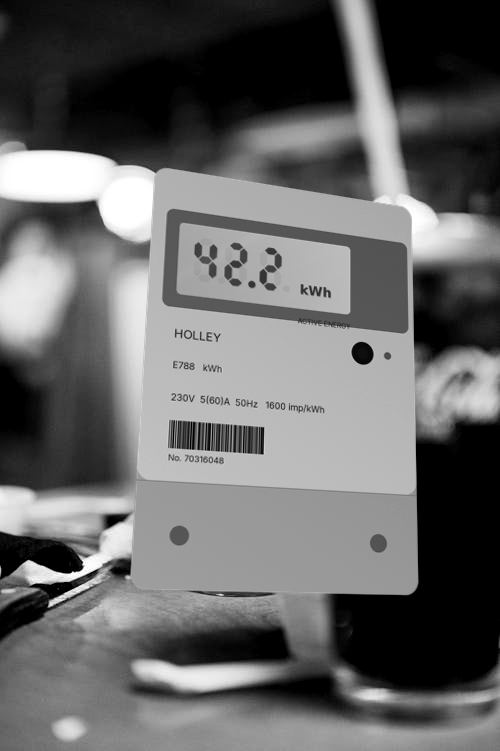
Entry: 42.2kWh
